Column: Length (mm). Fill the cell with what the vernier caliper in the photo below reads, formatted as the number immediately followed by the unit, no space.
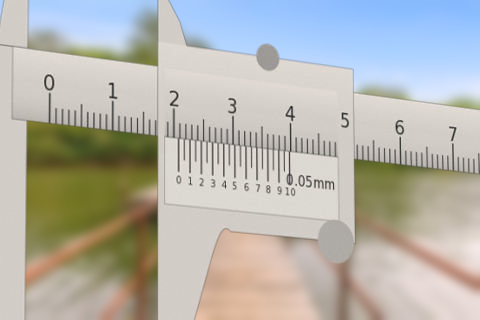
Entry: 20.8mm
